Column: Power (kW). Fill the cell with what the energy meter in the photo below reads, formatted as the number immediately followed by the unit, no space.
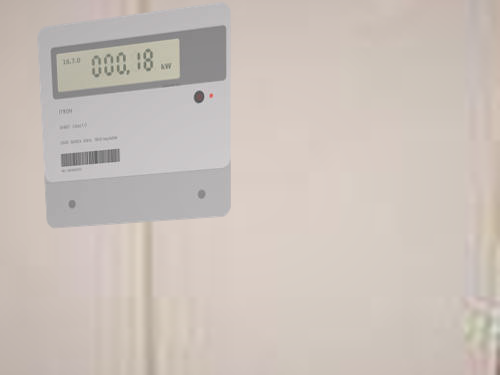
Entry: 0.18kW
